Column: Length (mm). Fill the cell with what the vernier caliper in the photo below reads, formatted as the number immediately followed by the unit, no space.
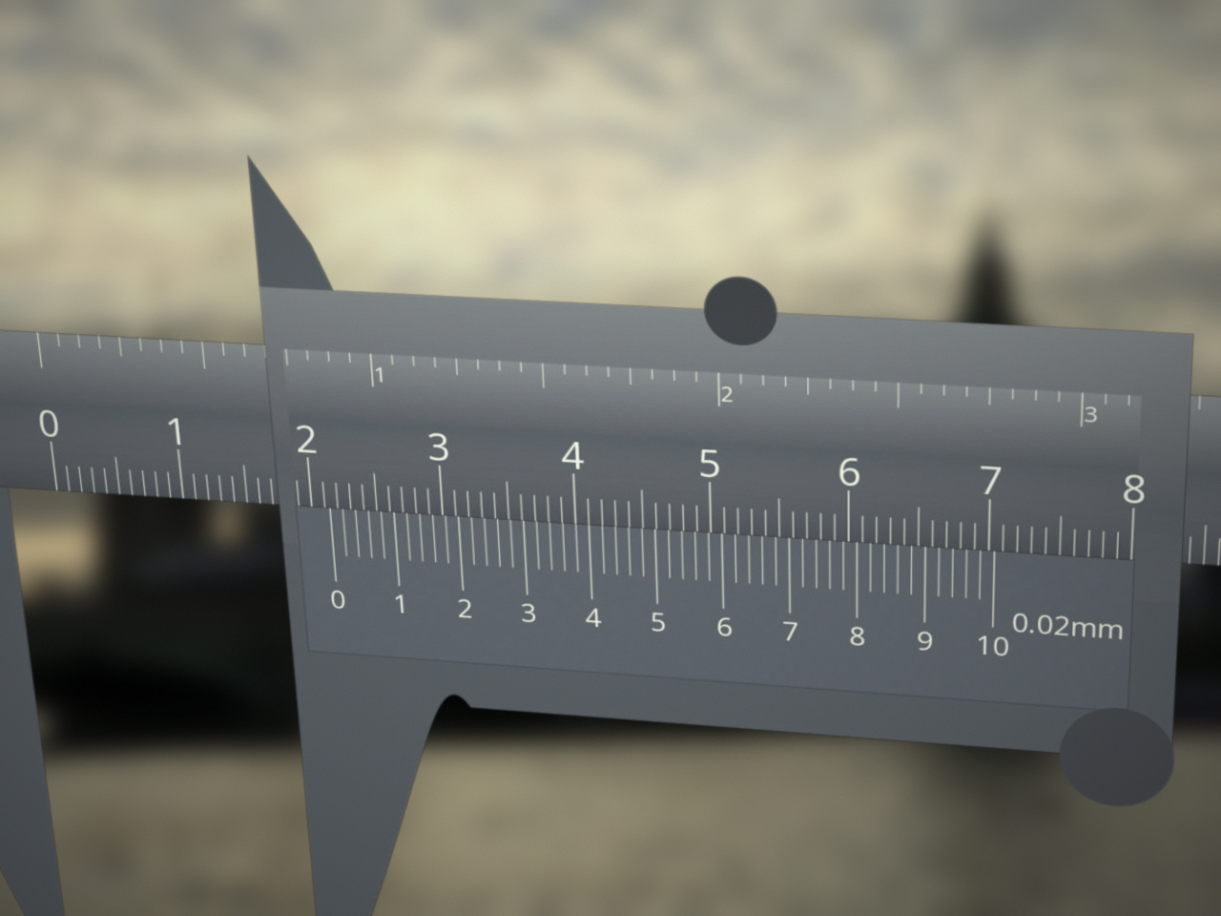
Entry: 21.4mm
